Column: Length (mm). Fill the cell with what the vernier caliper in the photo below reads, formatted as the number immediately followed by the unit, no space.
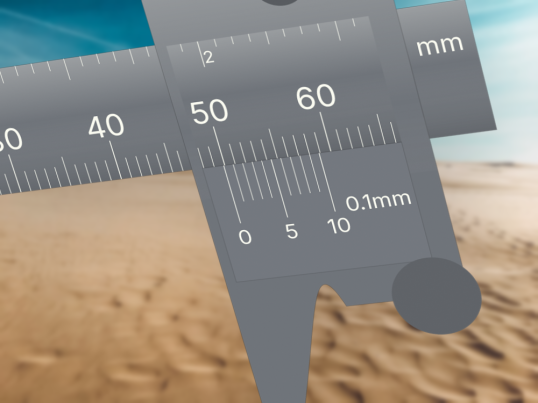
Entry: 49.9mm
